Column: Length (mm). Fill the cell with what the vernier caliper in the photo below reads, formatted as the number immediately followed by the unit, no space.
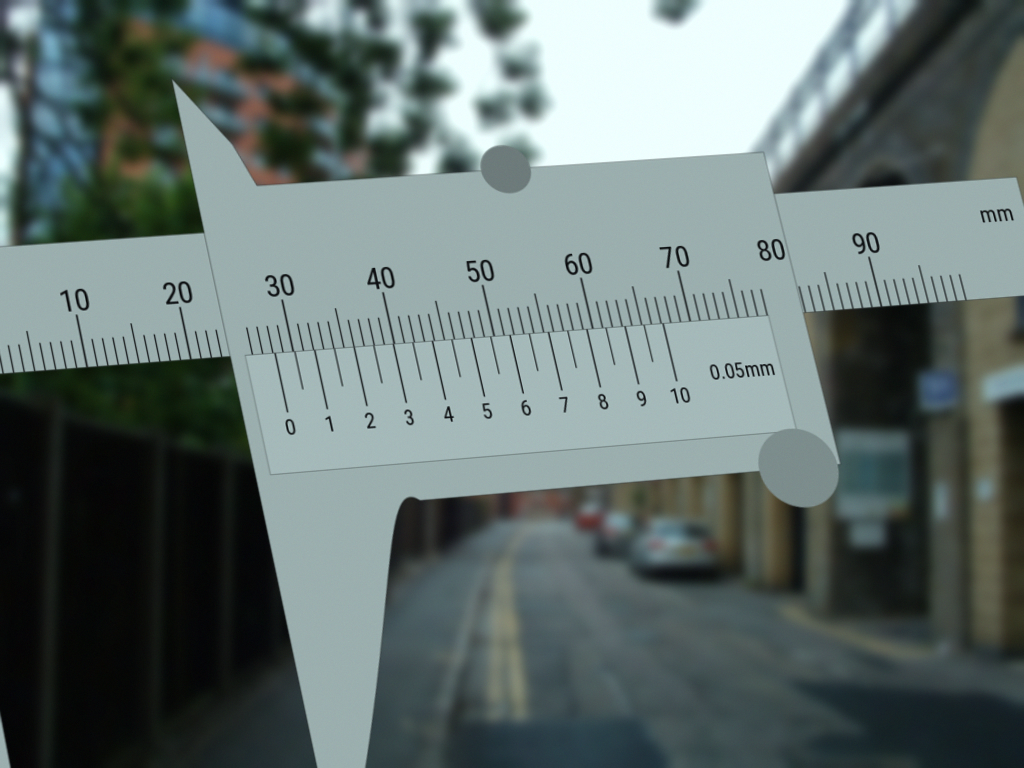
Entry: 28.2mm
